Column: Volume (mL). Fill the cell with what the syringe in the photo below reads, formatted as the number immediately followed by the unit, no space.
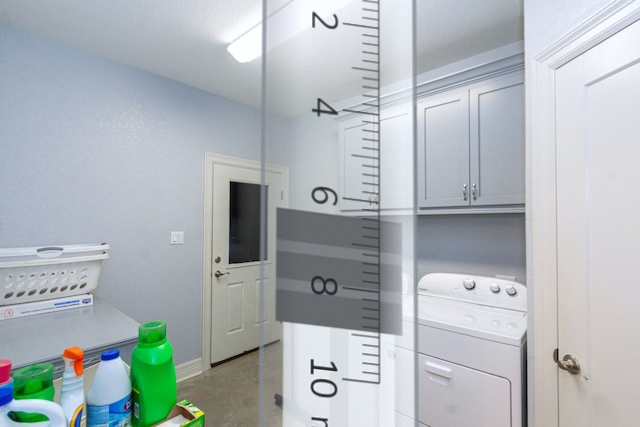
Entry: 6.4mL
